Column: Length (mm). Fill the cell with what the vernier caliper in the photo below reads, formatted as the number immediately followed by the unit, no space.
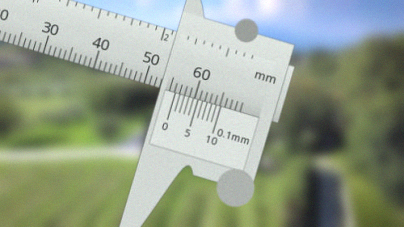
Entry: 56.2mm
